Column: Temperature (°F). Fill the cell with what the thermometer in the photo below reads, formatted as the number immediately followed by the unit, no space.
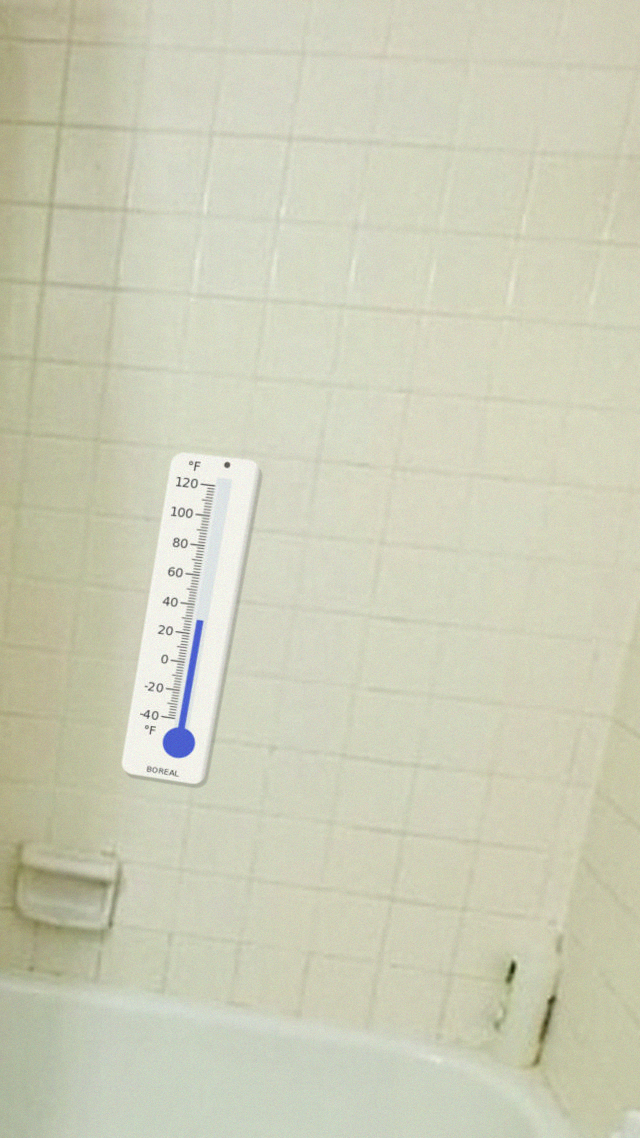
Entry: 30°F
